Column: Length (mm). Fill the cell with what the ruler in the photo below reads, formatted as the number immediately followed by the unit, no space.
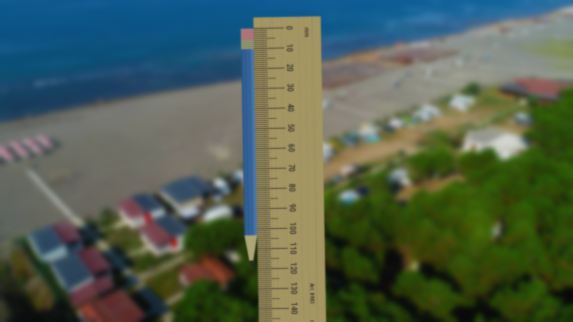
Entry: 120mm
